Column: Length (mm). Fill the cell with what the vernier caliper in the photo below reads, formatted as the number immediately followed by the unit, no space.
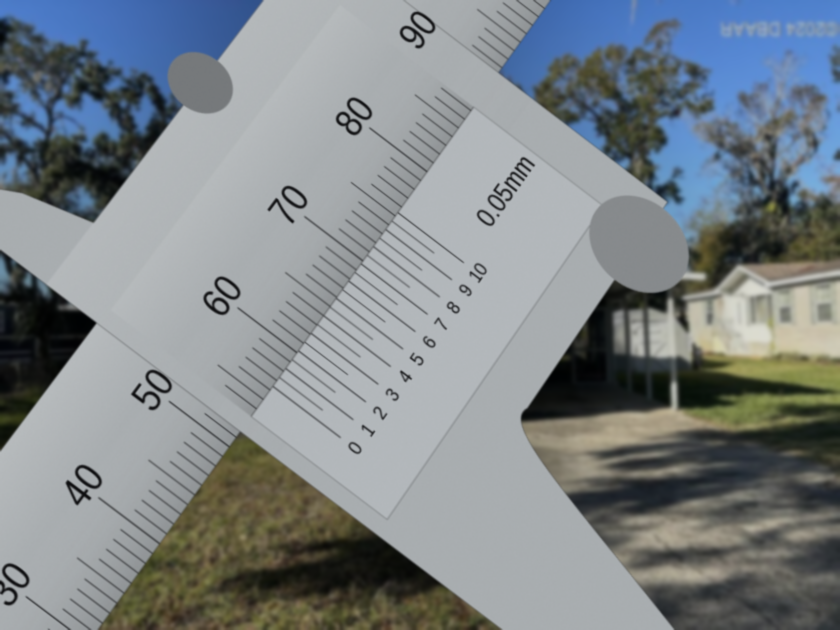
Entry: 56.4mm
